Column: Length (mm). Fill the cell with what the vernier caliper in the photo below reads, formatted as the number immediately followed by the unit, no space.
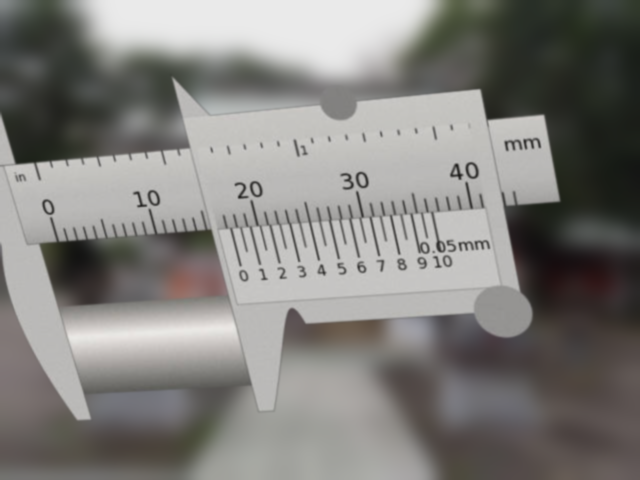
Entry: 17.4mm
